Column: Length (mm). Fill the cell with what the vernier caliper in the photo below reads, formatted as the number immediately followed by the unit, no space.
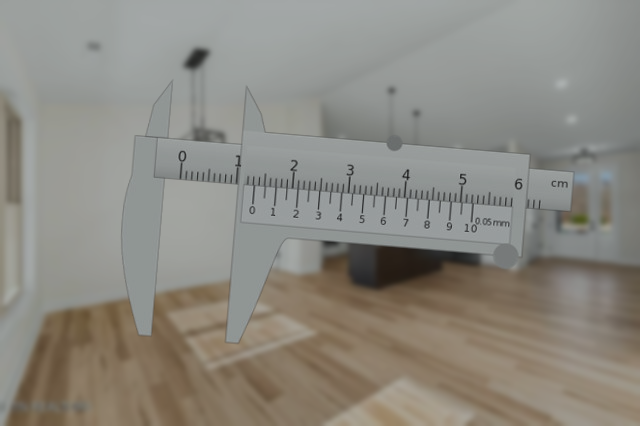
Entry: 13.2mm
